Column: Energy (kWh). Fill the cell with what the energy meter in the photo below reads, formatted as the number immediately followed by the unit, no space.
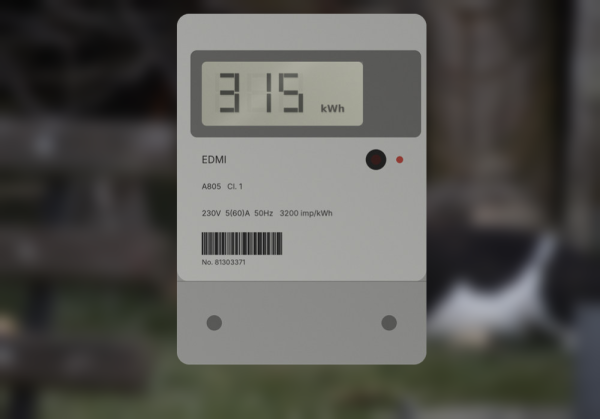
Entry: 315kWh
